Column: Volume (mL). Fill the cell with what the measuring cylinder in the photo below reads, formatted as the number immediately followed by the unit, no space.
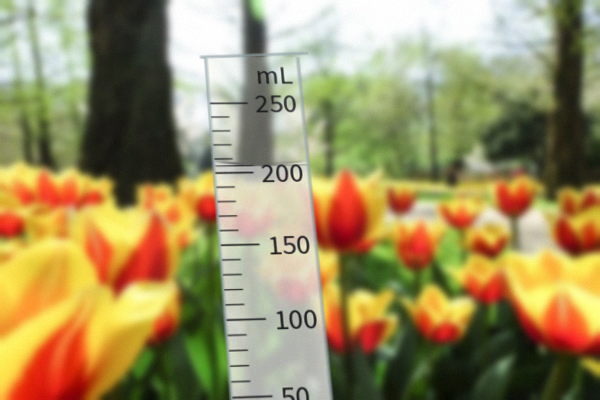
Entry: 205mL
